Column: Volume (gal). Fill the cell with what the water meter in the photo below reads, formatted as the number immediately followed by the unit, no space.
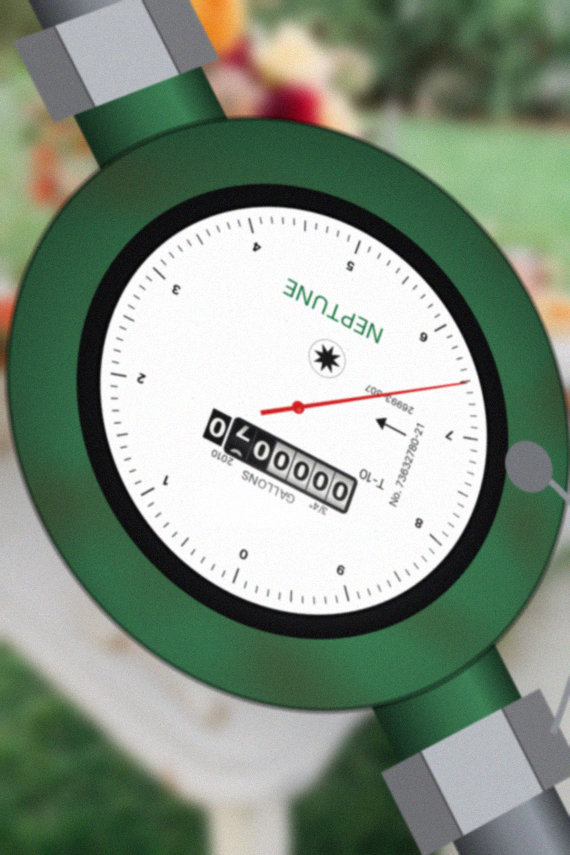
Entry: 66.5gal
